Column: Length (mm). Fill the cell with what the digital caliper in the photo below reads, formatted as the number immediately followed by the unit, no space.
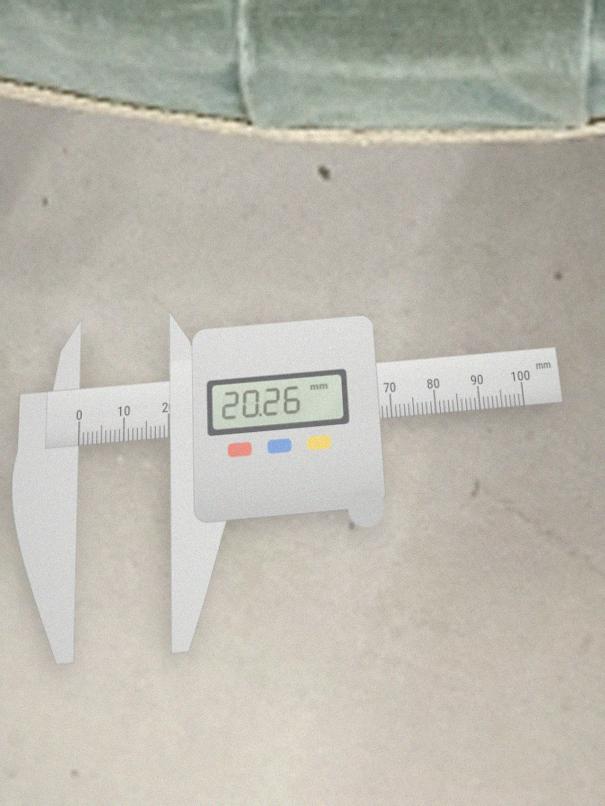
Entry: 20.26mm
